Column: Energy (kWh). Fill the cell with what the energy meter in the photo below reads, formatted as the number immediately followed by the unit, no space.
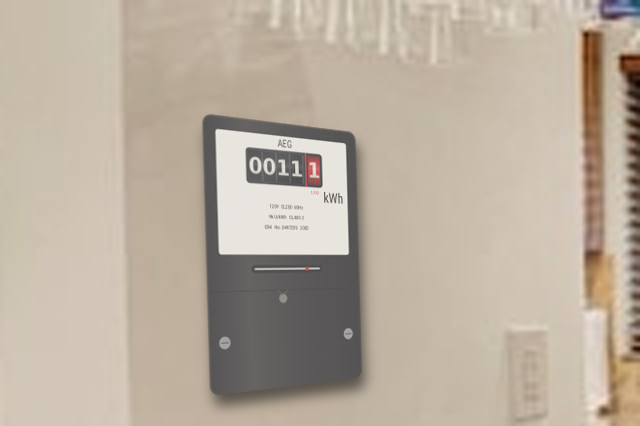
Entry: 11.1kWh
